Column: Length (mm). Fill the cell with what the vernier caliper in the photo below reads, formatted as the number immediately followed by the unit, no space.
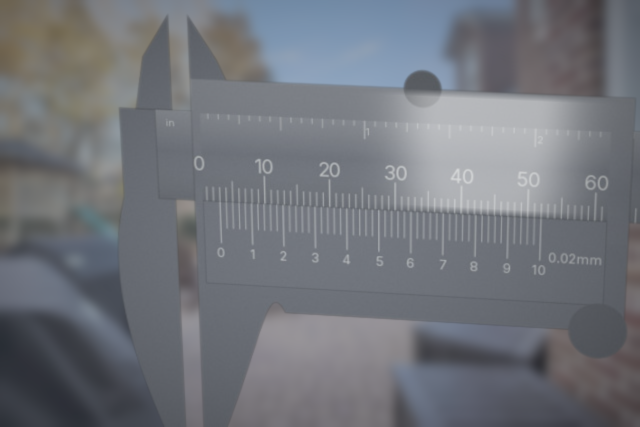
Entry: 3.0mm
